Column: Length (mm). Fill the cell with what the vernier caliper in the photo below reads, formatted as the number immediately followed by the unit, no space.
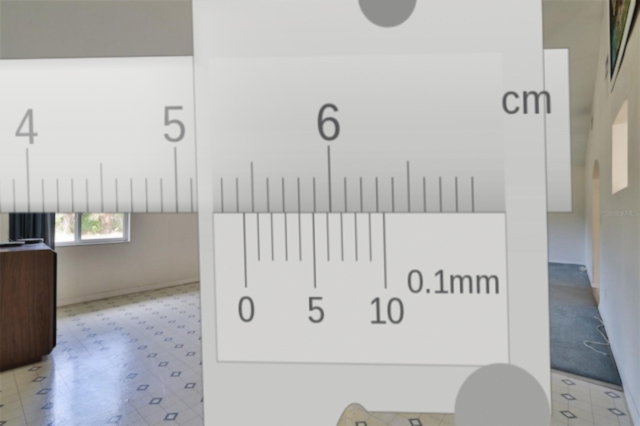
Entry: 54.4mm
